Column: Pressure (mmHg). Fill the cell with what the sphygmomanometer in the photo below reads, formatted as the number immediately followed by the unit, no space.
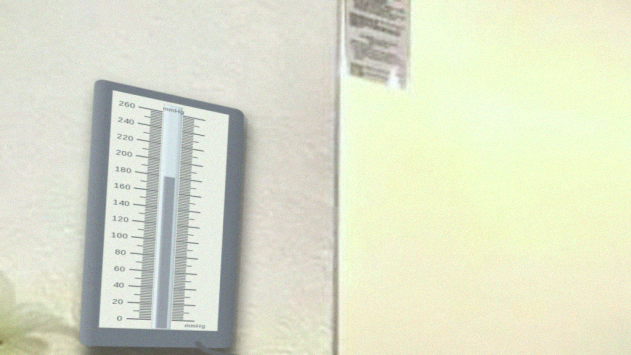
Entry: 180mmHg
